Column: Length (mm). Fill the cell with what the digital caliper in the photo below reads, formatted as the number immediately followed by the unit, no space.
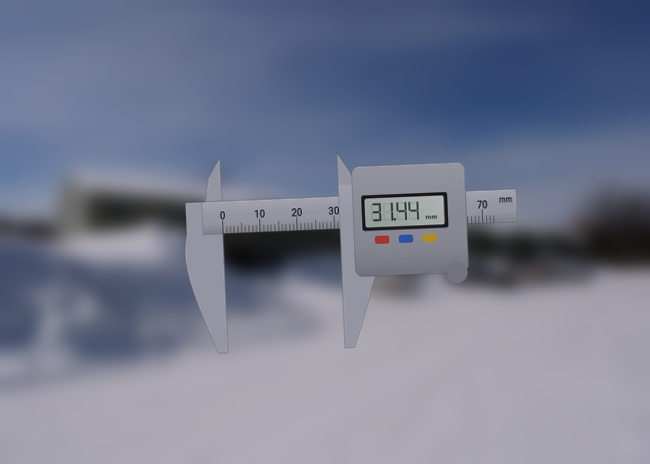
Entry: 31.44mm
